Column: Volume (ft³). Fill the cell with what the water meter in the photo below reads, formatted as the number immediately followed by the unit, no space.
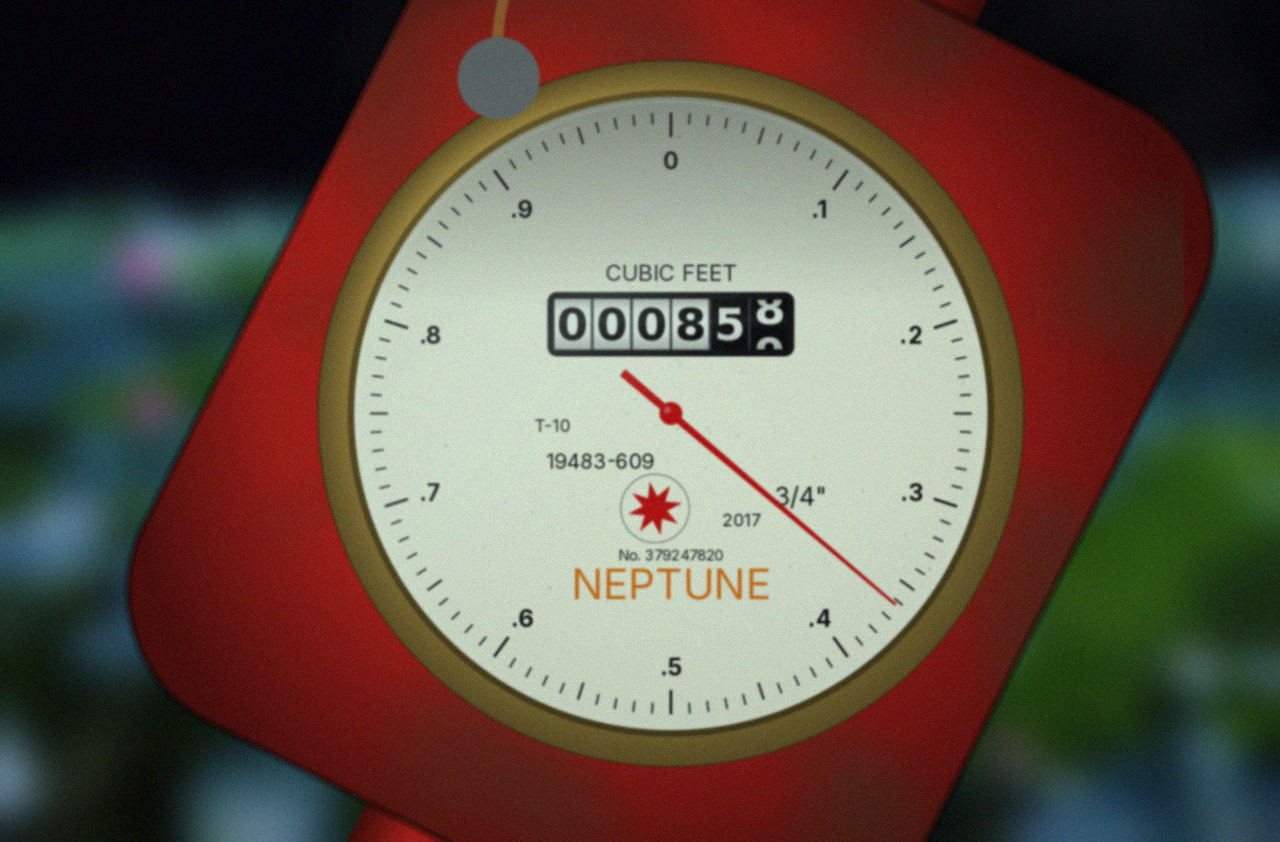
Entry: 858.36ft³
